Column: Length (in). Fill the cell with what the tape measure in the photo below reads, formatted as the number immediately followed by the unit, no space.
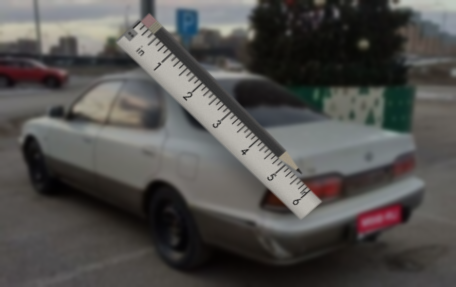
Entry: 5.5in
